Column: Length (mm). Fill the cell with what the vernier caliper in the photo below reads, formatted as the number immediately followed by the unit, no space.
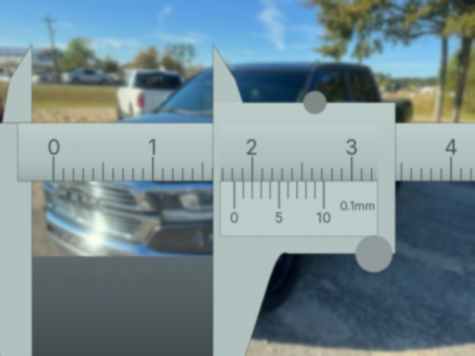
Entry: 18.2mm
